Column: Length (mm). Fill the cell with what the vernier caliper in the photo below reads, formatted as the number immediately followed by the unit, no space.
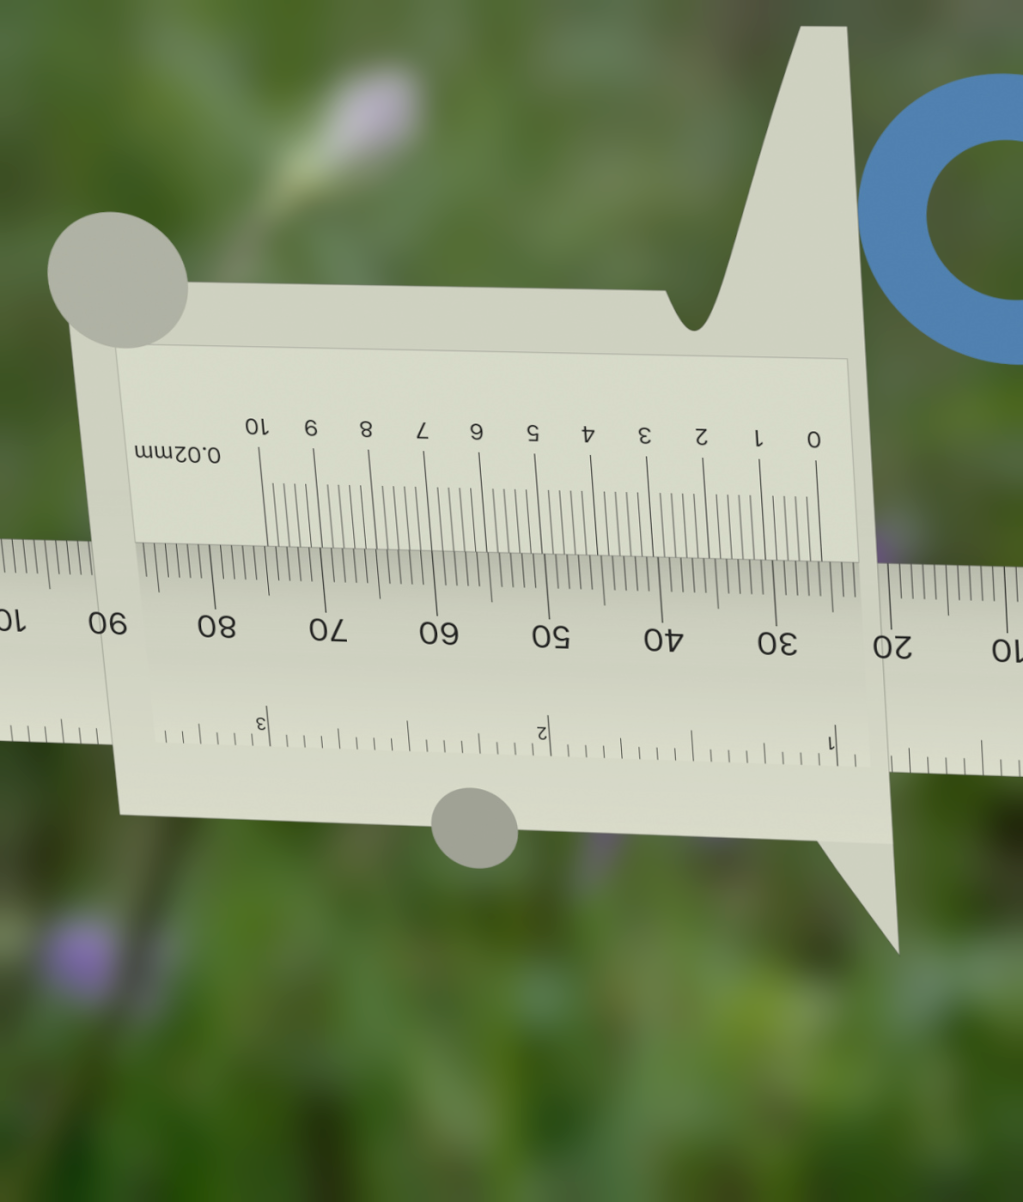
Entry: 25.7mm
